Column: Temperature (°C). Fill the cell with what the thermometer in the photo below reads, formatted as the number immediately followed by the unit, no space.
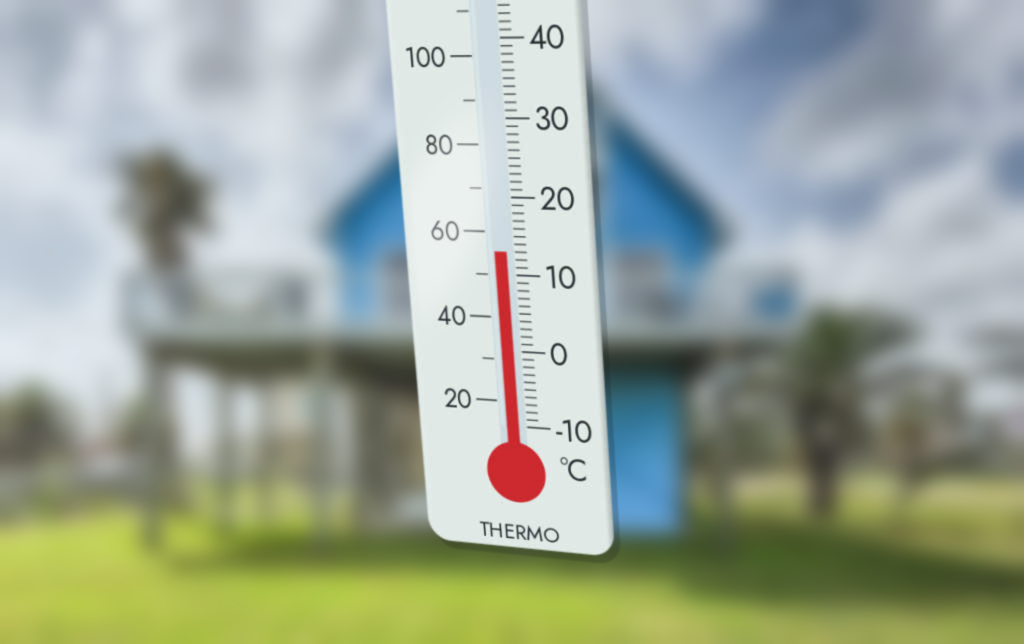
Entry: 13°C
